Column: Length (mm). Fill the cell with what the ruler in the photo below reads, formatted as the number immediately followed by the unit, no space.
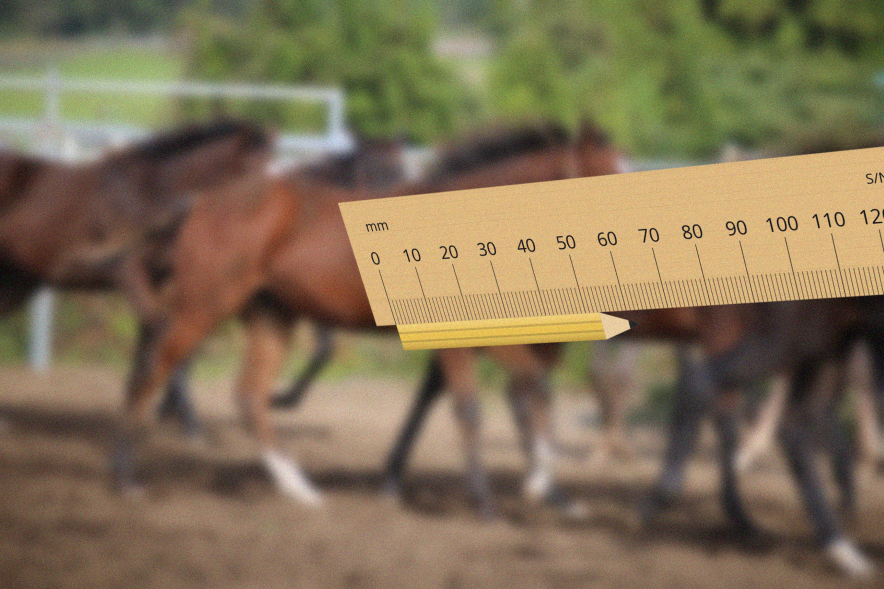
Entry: 62mm
